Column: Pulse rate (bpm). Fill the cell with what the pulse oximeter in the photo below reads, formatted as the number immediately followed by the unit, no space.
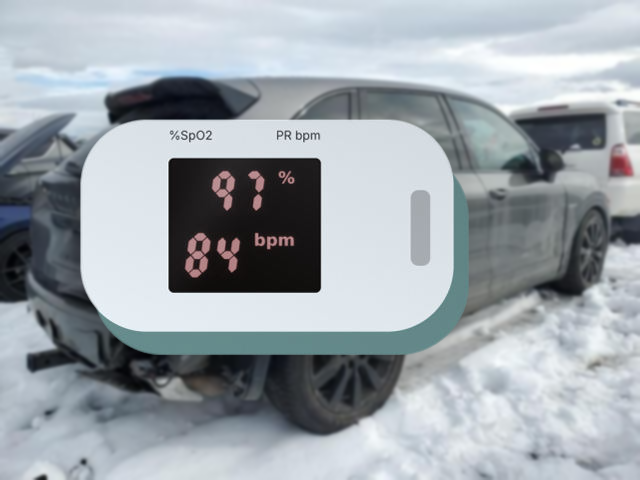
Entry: 84bpm
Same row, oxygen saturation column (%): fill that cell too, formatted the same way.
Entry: 97%
